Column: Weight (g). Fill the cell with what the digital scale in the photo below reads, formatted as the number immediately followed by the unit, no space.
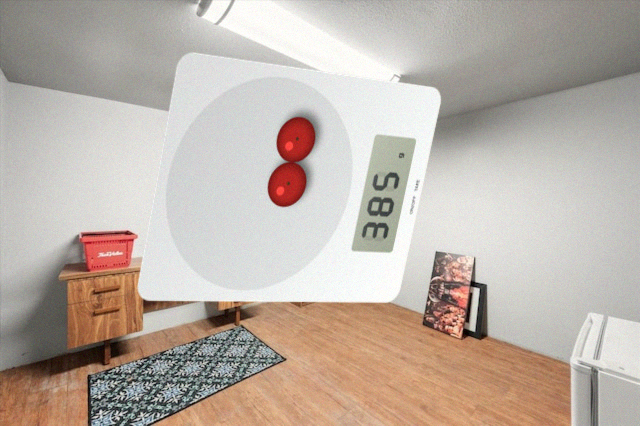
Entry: 385g
